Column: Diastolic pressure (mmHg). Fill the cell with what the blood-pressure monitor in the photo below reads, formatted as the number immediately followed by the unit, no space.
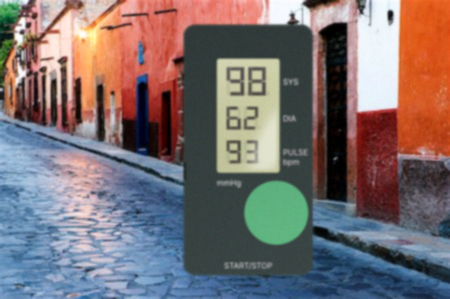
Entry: 62mmHg
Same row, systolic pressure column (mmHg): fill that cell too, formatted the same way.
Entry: 98mmHg
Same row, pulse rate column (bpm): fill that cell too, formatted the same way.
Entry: 93bpm
